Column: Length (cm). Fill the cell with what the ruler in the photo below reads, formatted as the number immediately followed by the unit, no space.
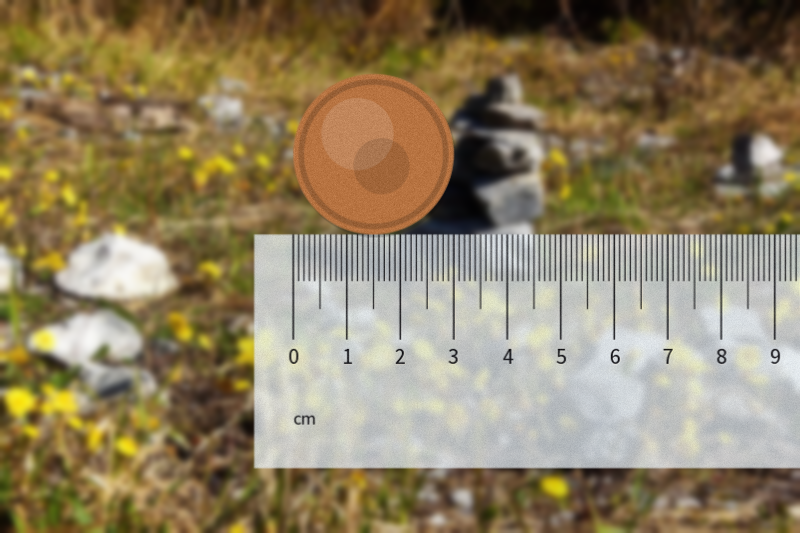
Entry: 3cm
